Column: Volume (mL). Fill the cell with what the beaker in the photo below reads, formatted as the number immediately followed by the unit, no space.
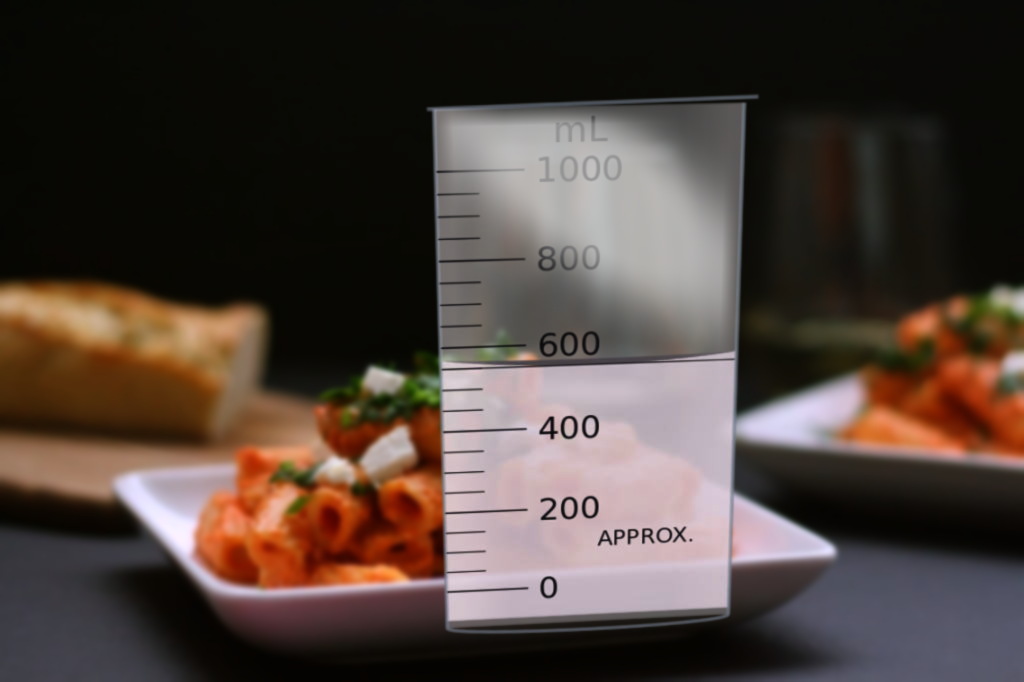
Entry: 550mL
